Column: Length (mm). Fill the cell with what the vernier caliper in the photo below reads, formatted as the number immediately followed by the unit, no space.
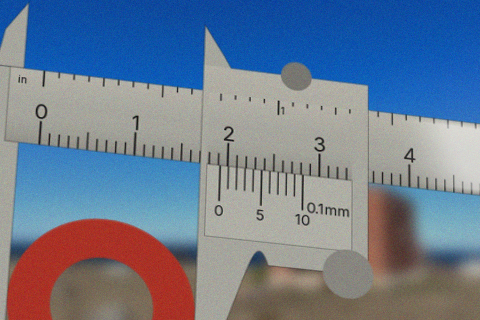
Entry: 19.2mm
